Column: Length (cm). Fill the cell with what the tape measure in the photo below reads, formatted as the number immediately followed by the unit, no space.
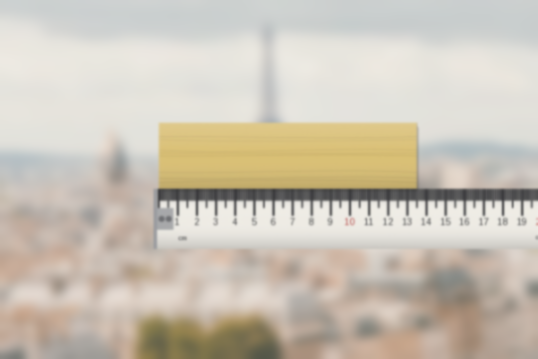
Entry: 13.5cm
